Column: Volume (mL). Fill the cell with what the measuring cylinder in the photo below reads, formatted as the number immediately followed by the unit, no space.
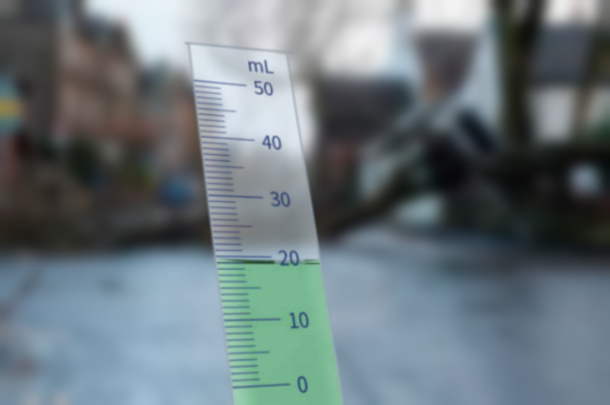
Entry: 19mL
